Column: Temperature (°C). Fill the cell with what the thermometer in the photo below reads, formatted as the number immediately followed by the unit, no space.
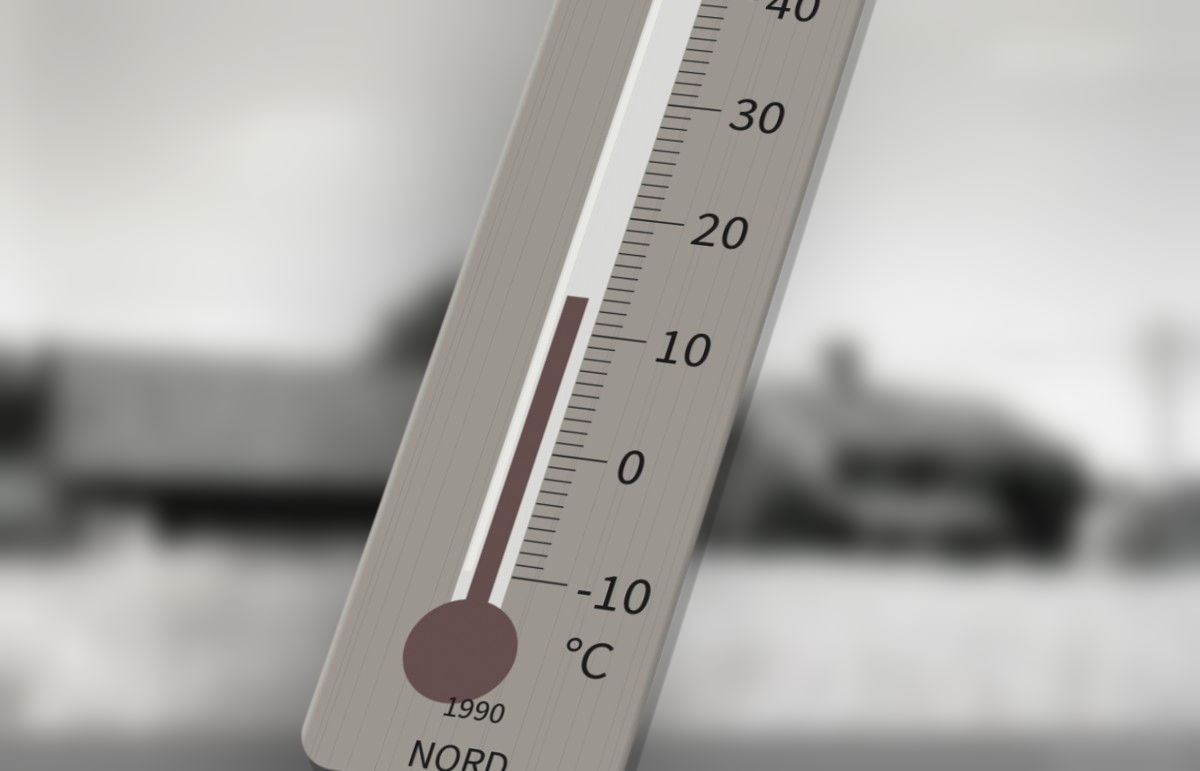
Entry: 13°C
